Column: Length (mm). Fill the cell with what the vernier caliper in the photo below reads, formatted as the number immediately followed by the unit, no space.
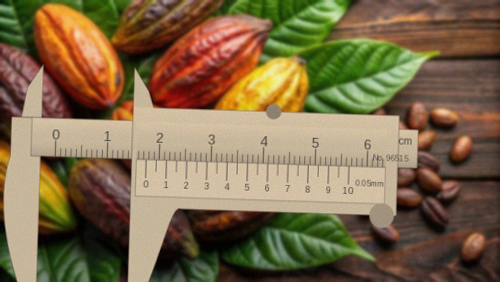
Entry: 17.5mm
